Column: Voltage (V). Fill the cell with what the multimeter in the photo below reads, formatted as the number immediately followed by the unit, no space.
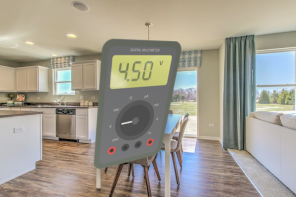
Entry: 4.50V
